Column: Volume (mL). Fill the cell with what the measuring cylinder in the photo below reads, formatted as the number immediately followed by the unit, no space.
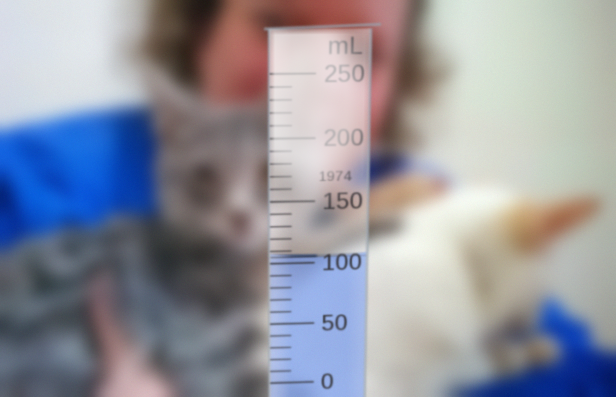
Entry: 105mL
